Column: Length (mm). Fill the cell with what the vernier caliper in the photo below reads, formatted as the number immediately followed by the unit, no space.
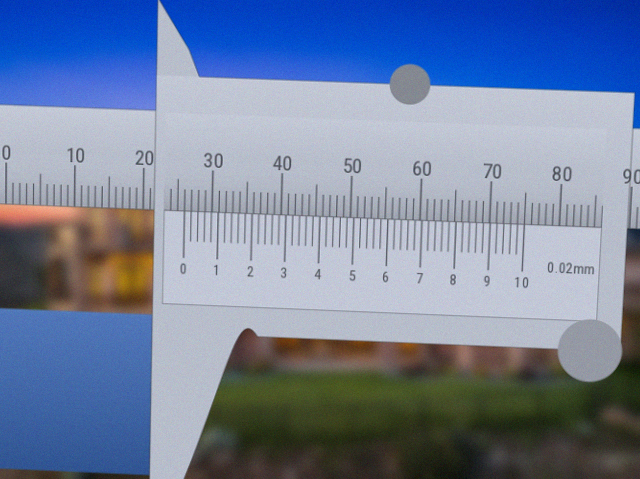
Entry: 26.0mm
